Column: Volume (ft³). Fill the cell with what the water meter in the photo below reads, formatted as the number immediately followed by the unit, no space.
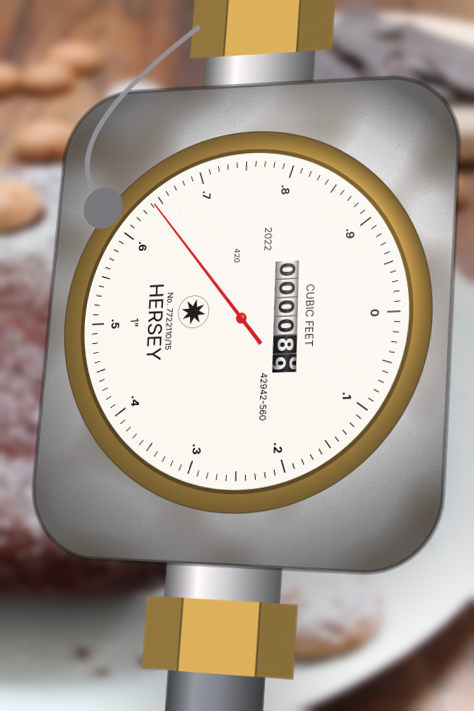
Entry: 88.64ft³
